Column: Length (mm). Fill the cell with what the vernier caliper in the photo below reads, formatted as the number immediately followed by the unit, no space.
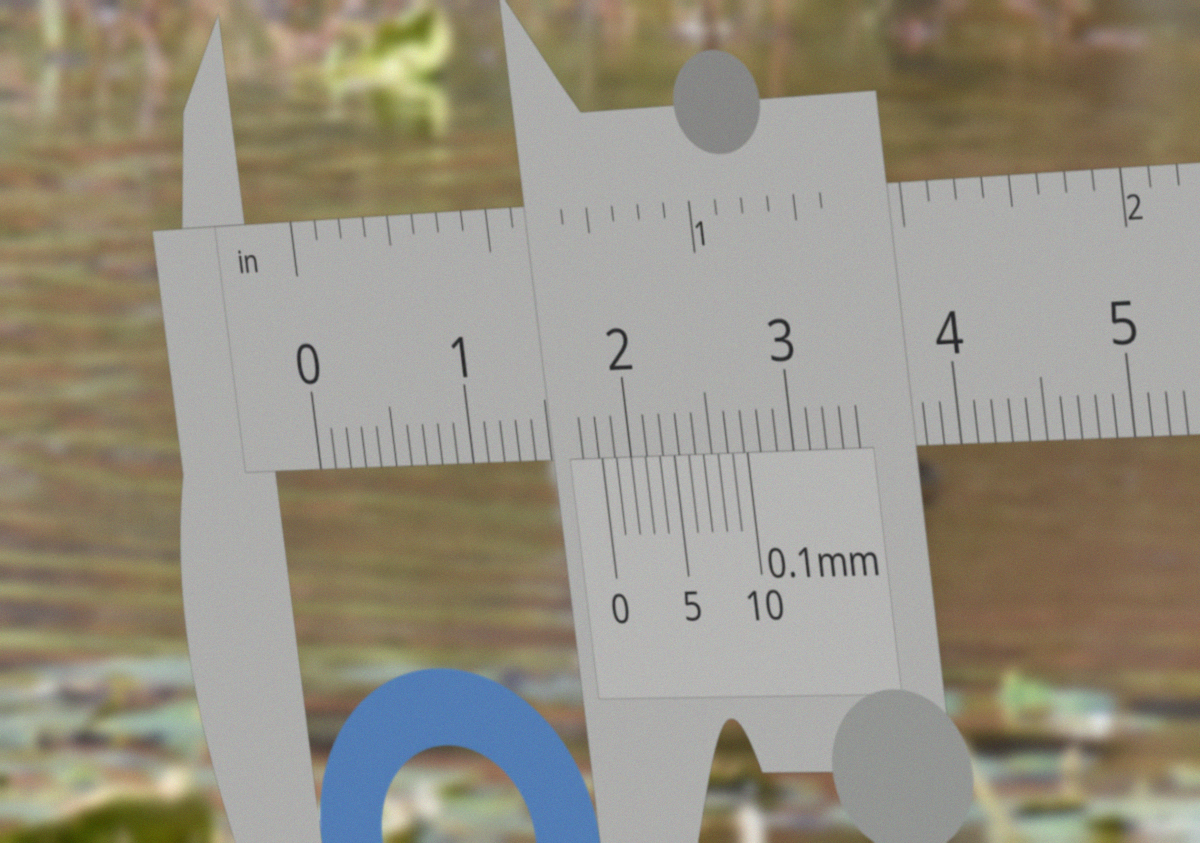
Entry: 18.2mm
